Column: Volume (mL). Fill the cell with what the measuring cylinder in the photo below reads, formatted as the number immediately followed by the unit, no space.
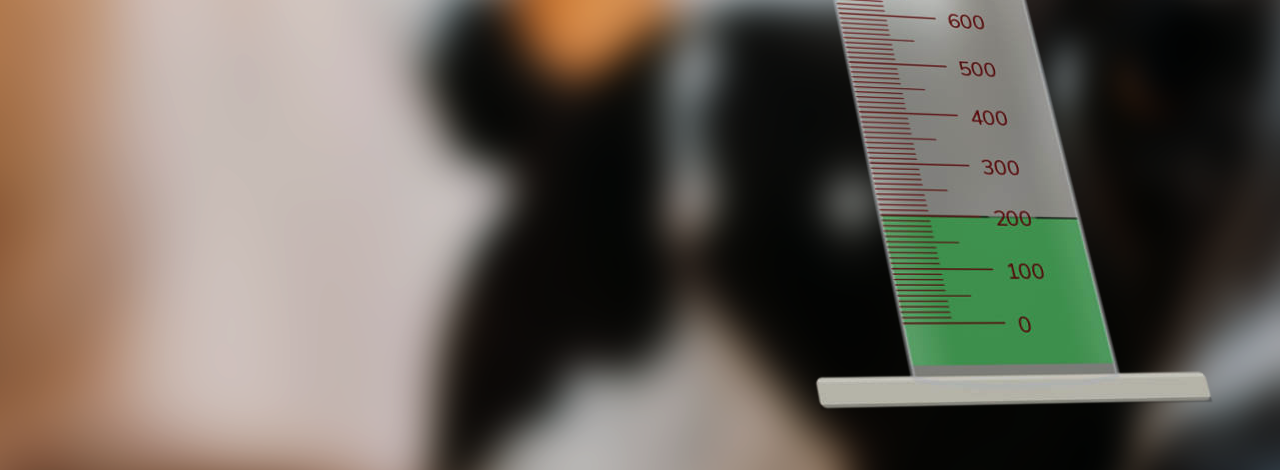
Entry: 200mL
